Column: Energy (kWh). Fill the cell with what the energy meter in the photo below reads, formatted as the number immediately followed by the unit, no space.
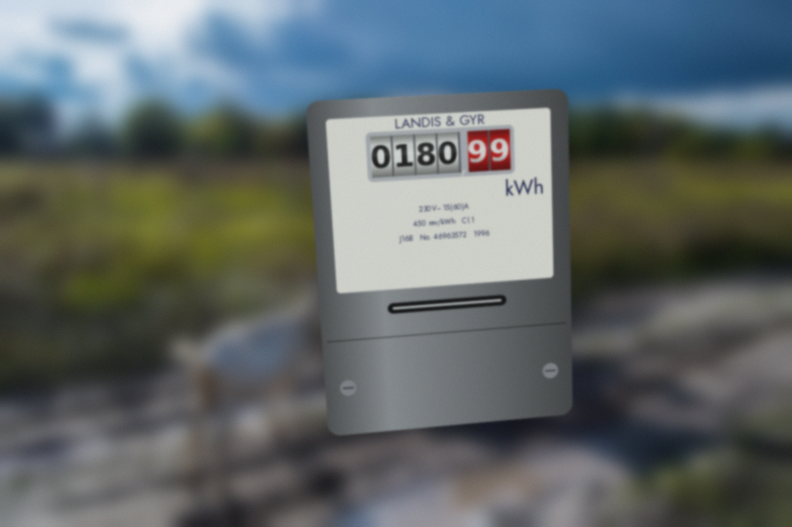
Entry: 180.99kWh
